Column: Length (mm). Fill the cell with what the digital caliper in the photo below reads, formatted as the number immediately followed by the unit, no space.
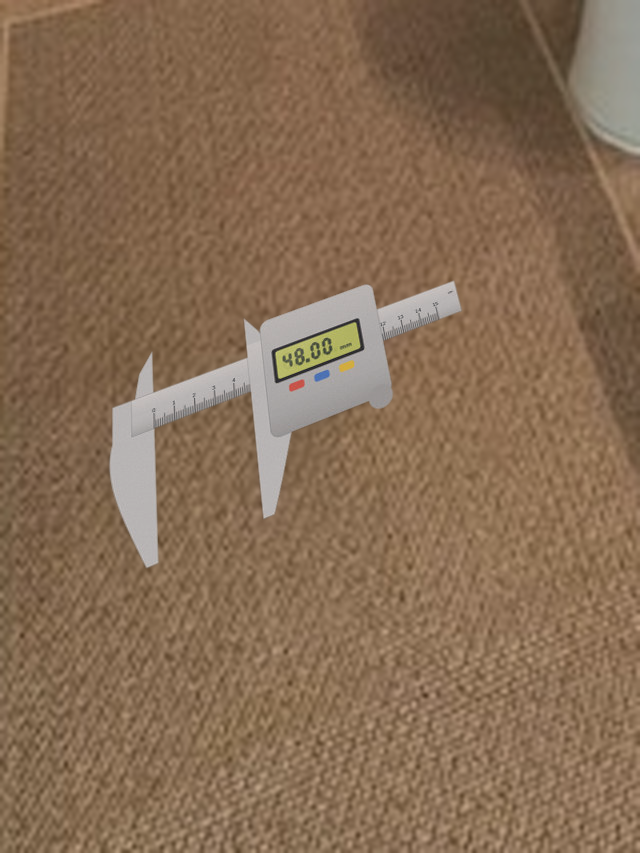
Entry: 48.00mm
